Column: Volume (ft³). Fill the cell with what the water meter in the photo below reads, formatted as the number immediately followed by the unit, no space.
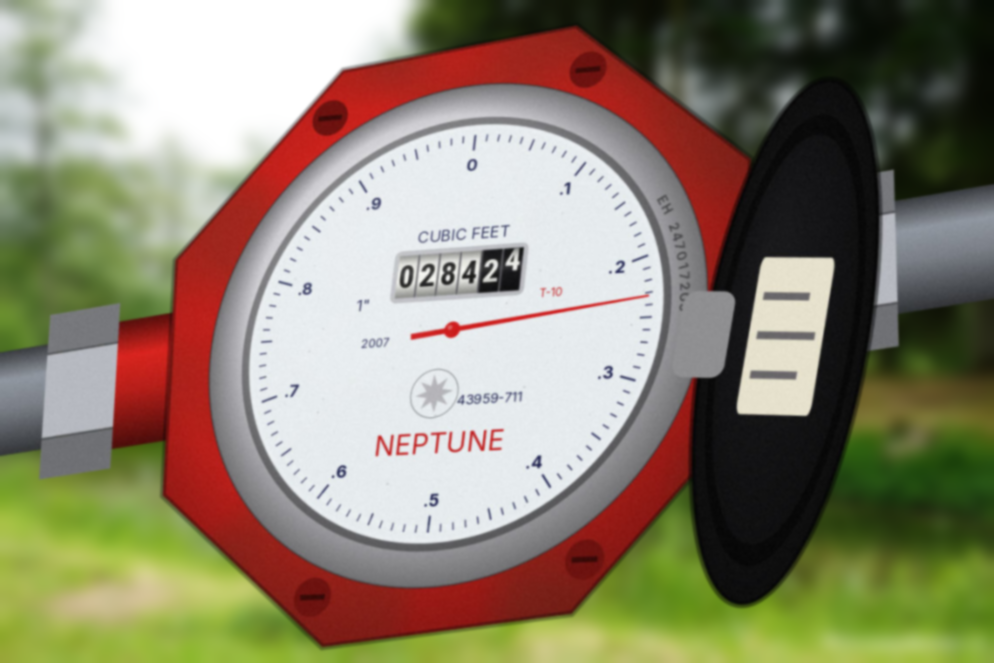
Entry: 28424.23ft³
